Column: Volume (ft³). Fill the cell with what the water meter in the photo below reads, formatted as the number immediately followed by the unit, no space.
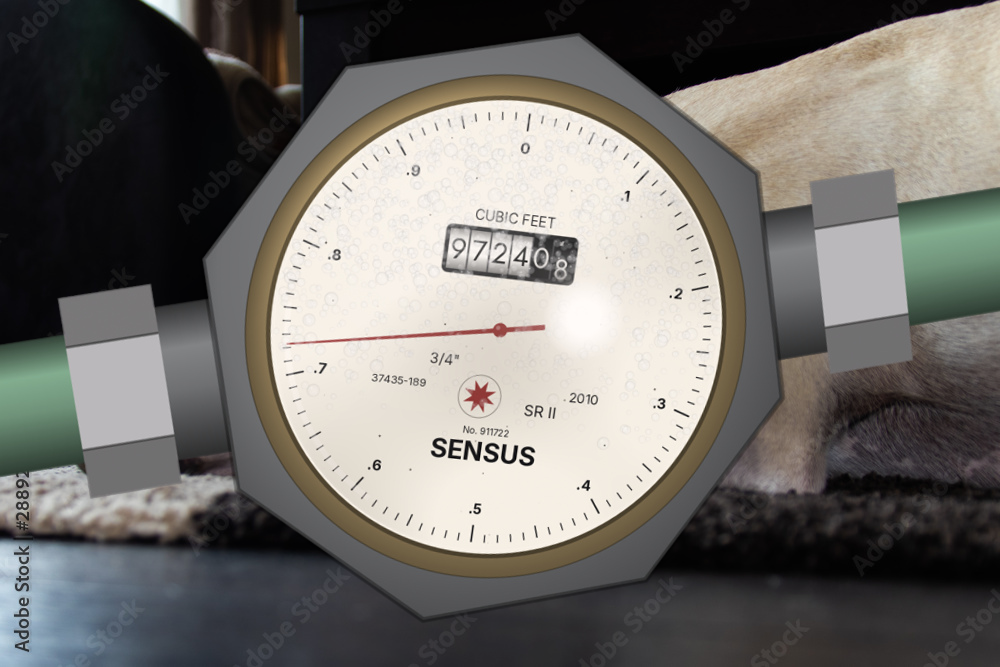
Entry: 972407.72ft³
